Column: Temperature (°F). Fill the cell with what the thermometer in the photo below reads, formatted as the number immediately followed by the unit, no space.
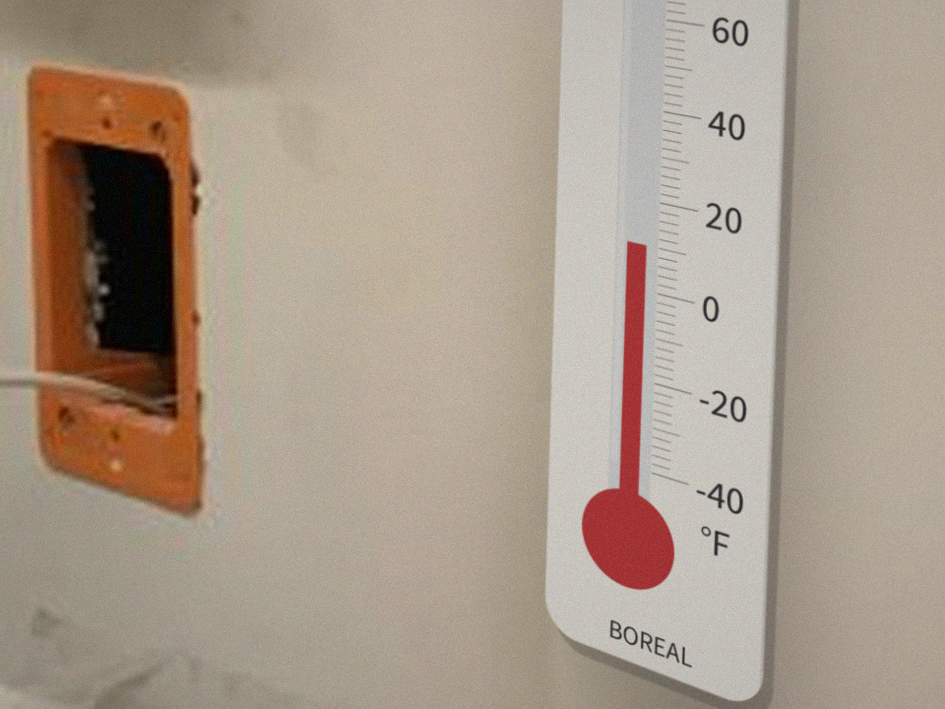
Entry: 10°F
